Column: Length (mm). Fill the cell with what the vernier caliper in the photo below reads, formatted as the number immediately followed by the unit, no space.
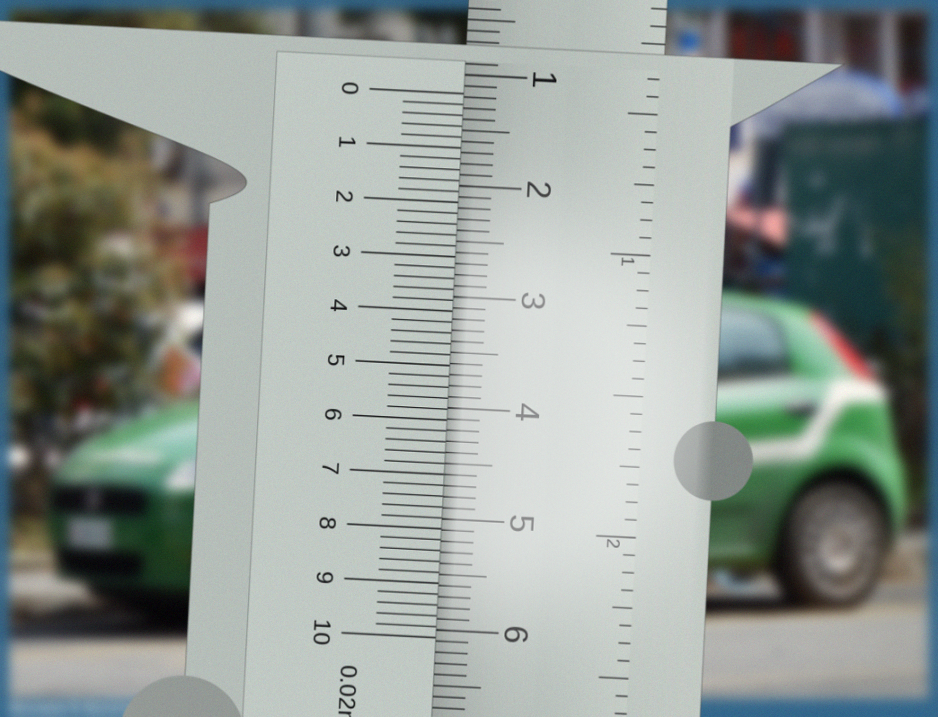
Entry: 11.7mm
